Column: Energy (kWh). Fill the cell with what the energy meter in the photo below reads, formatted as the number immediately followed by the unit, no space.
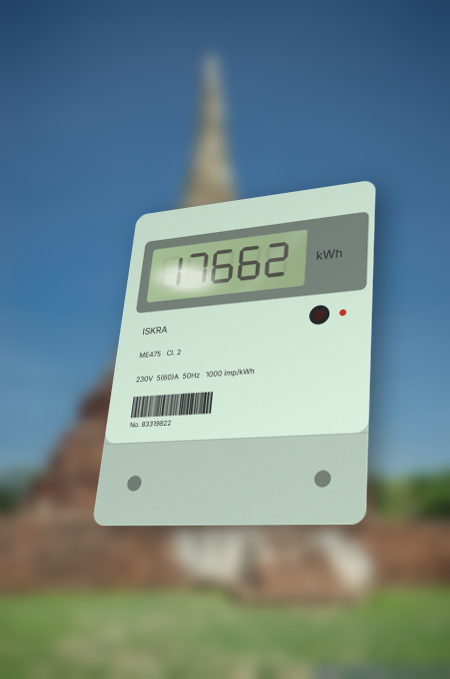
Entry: 17662kWh
